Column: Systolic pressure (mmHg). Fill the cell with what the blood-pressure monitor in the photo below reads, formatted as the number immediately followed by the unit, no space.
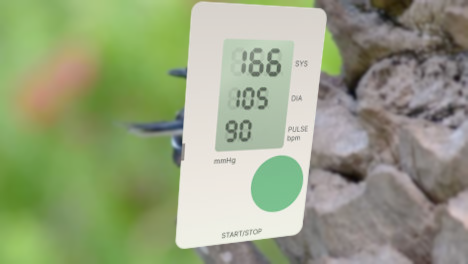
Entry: 166mmHg
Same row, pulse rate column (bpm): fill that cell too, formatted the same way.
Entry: 90bpm
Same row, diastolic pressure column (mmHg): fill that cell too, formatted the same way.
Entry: 105mmHg
